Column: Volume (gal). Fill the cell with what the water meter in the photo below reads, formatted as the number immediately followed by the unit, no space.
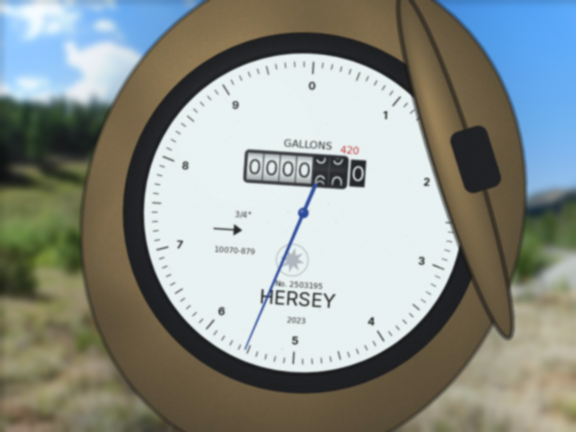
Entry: 595.5gal
